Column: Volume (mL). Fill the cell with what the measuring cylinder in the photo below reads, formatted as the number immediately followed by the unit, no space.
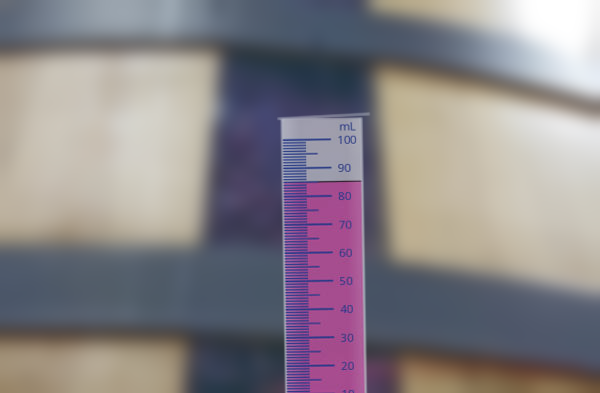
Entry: 85mL
